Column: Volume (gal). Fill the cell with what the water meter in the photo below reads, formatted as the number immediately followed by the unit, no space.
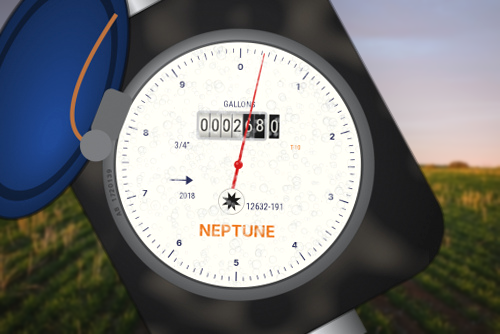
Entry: 2680.3gal
